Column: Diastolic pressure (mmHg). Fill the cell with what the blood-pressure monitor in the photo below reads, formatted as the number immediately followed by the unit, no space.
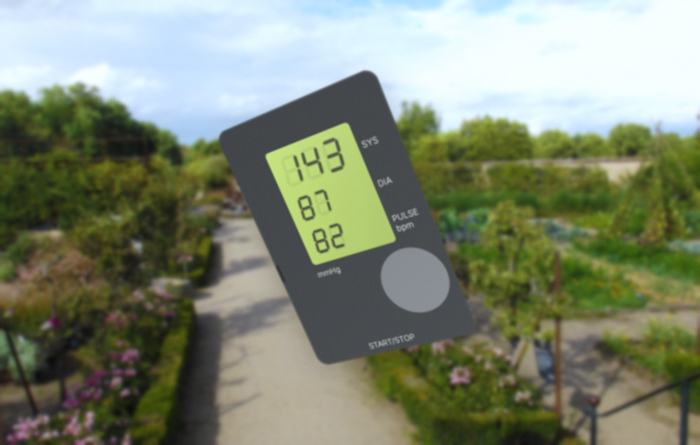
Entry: 87mmHg
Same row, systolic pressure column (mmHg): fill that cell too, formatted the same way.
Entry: 143mmHg
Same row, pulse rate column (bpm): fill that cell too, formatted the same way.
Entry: 82bpm
